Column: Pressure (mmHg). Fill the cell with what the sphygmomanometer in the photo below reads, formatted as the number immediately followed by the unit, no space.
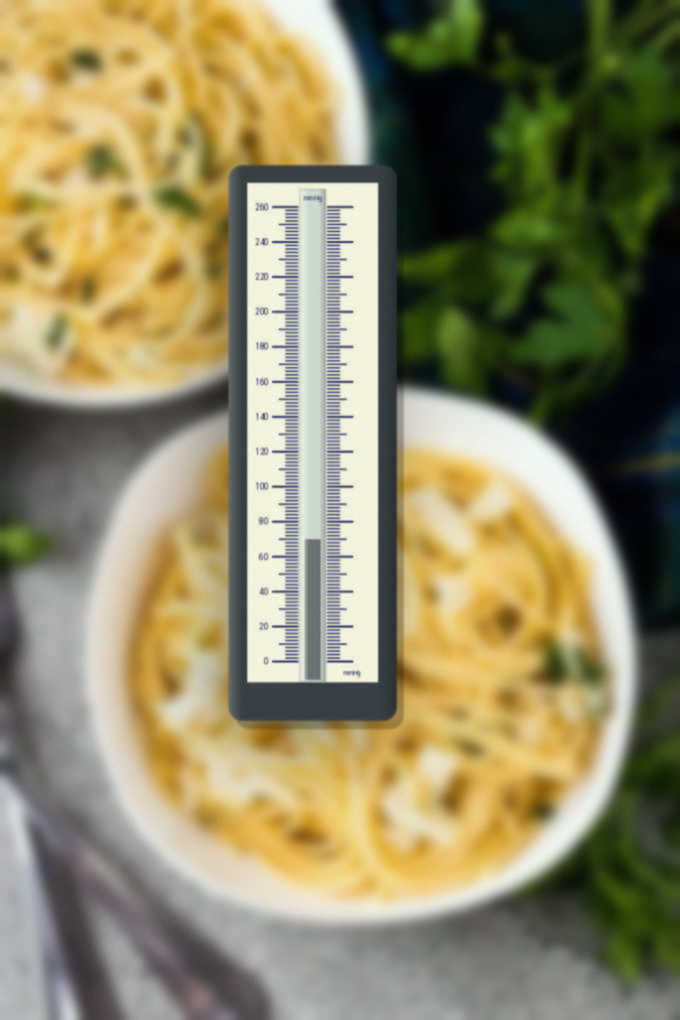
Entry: 70mmHg
